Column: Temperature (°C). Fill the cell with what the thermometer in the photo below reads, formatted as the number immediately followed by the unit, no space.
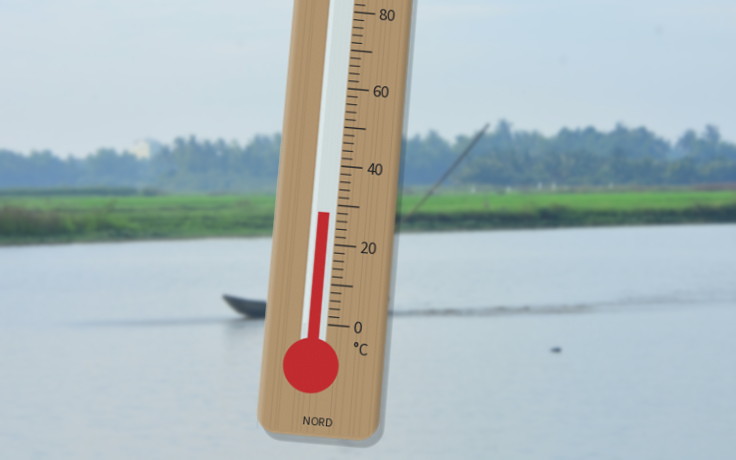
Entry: 28°C
